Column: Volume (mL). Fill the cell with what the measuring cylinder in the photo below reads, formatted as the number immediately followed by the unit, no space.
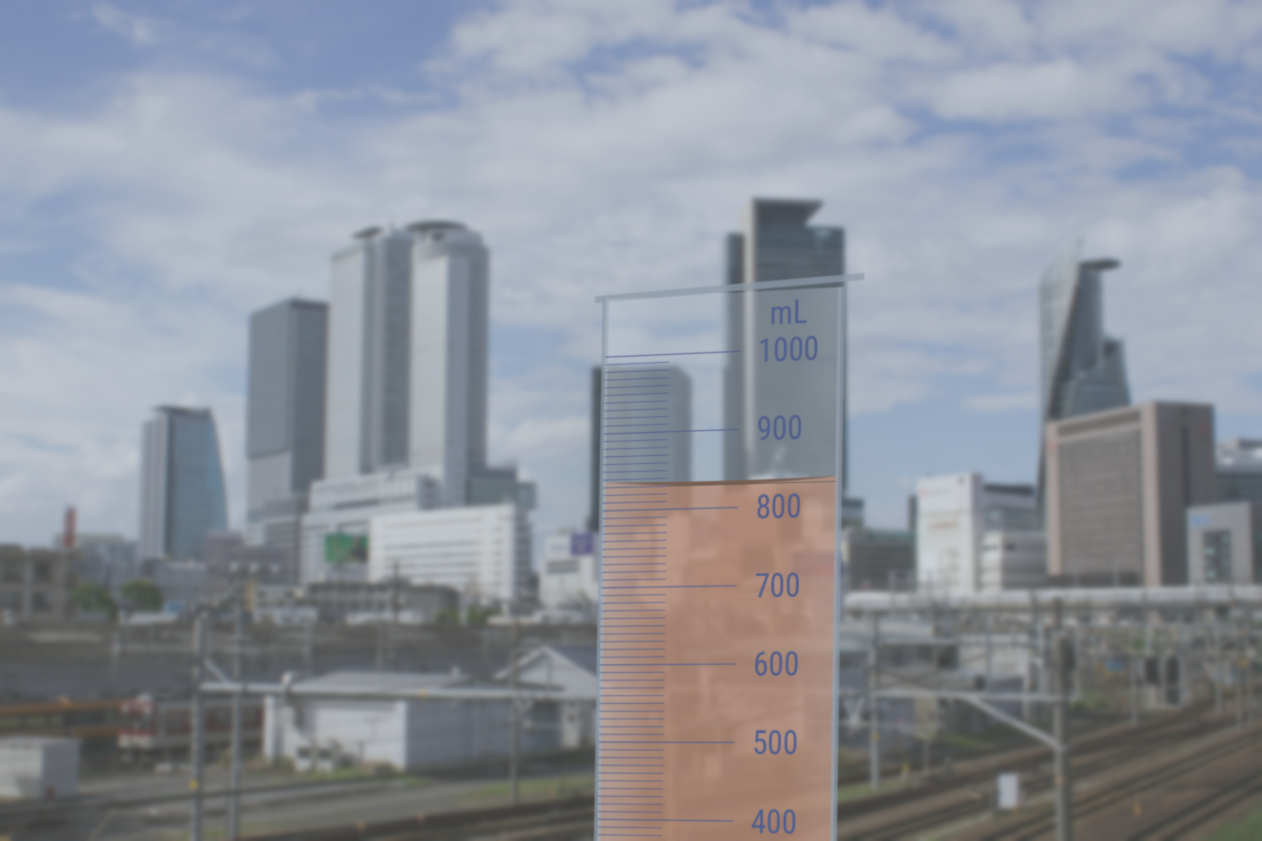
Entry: 830mL
